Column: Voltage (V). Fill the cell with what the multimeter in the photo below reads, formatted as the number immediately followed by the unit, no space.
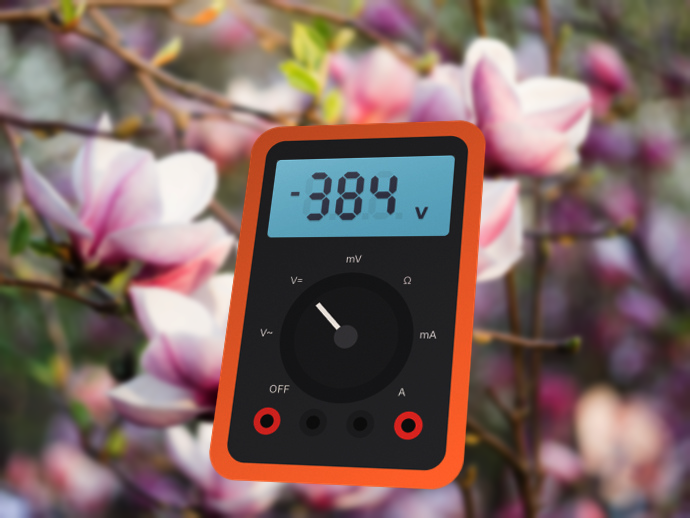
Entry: -384V
